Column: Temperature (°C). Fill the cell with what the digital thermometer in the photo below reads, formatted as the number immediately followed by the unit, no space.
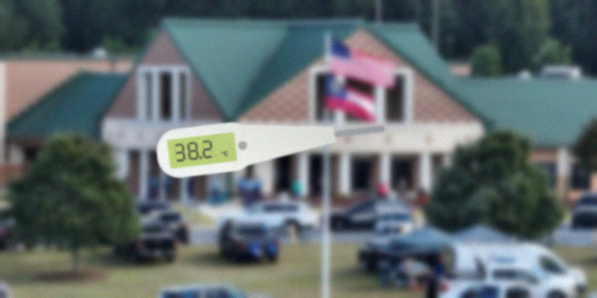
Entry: 38.2°C
